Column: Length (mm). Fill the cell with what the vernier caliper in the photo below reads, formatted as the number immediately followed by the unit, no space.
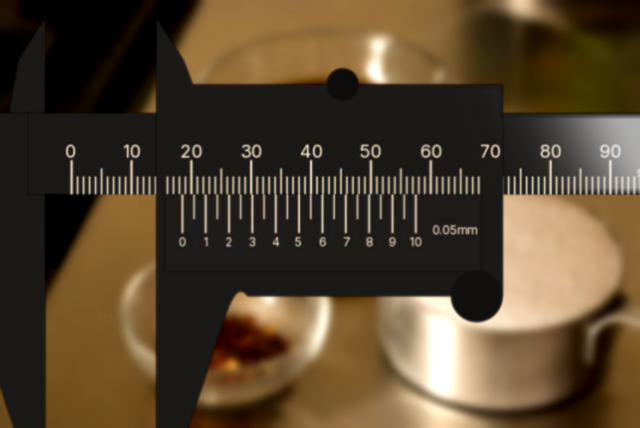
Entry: 18.5mm
